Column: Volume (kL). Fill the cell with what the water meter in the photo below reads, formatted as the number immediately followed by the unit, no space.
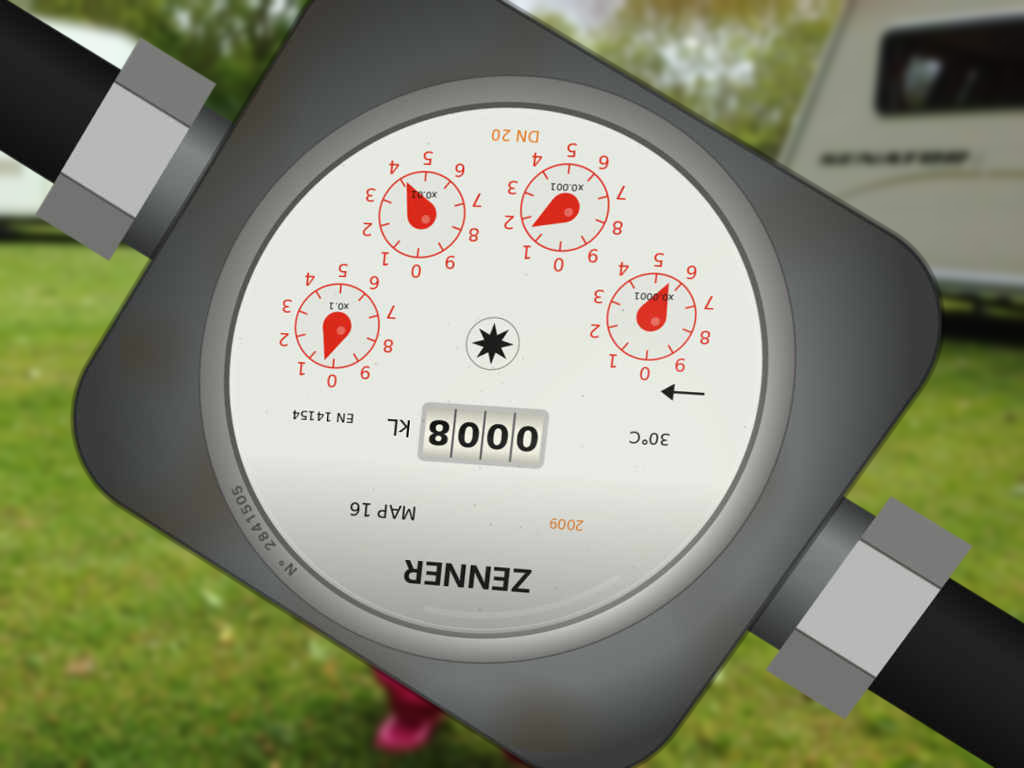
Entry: 8.0415kL
